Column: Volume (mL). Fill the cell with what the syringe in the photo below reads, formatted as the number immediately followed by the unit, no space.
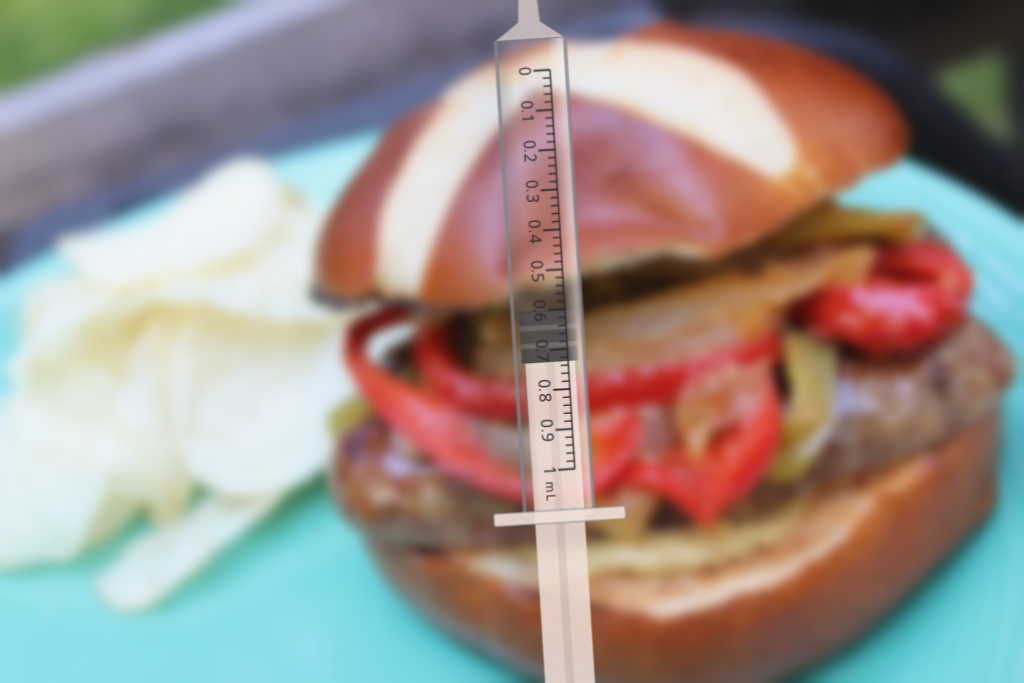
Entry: 0.6mL
